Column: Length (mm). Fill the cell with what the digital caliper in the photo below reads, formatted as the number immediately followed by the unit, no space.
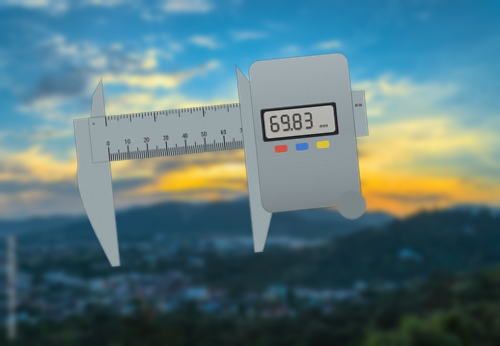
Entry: 69.83mm
